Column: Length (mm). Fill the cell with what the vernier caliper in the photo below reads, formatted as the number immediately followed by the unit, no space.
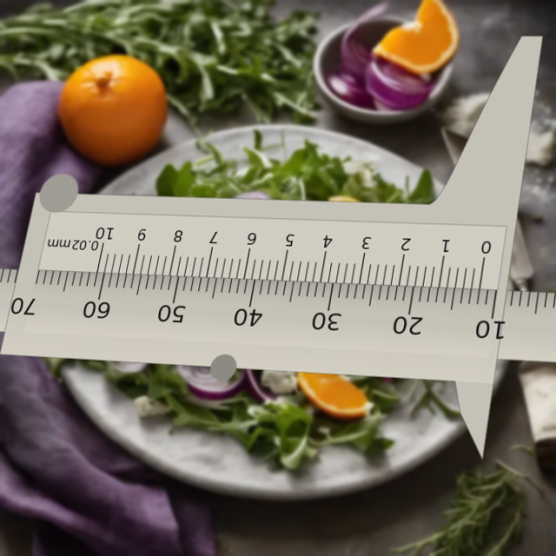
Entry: 12.0mm
